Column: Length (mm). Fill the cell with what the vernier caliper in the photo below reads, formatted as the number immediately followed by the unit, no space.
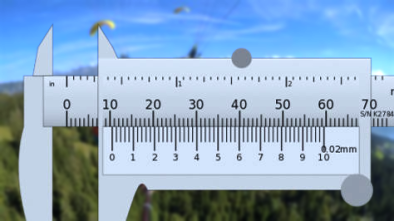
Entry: 10.5mm
